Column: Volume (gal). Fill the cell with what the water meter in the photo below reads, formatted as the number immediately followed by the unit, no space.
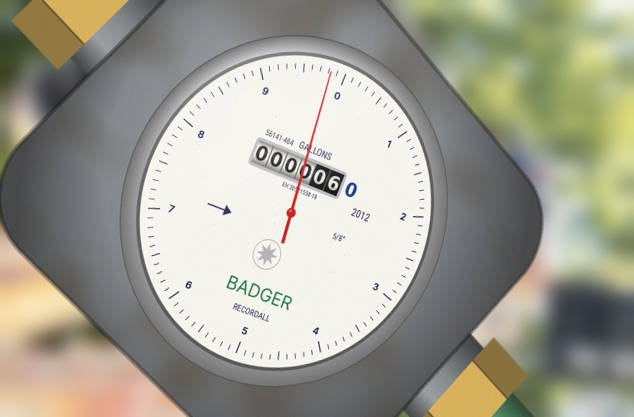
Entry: 59.8gal
